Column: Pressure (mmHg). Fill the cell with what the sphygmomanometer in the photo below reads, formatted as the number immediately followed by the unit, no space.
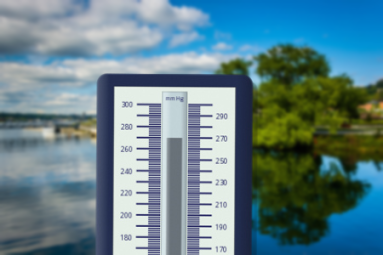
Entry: 270mmHg
